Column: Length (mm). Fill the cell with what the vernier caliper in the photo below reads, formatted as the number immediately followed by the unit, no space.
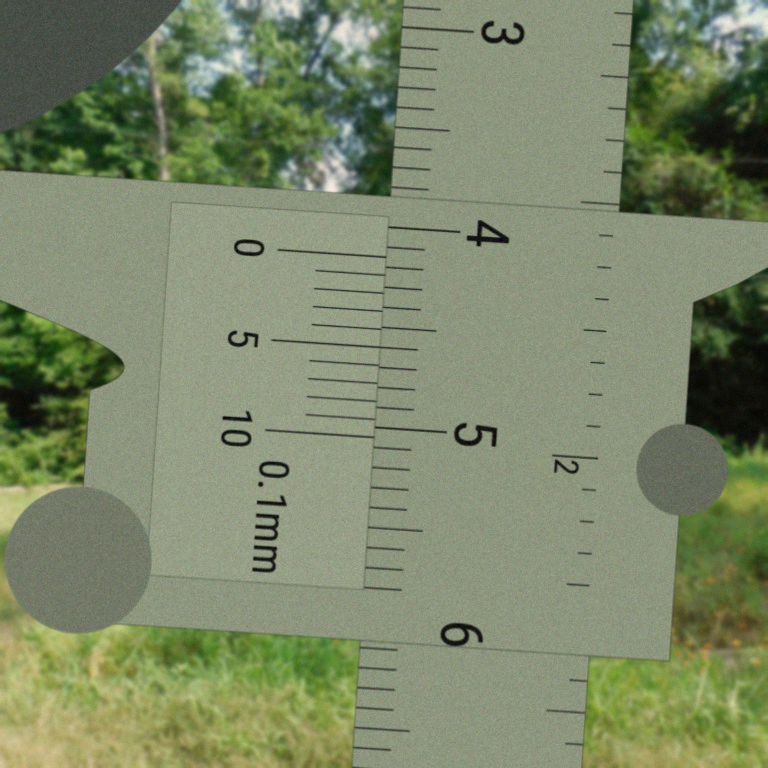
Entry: 41.5mm
